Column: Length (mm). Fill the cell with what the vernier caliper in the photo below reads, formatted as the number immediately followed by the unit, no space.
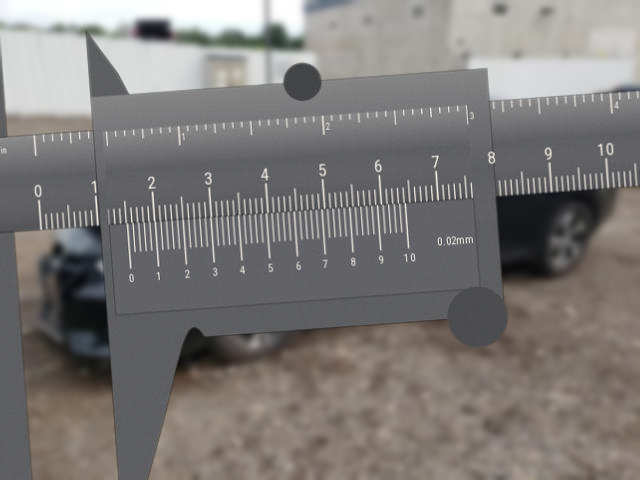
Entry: 15.2mm
